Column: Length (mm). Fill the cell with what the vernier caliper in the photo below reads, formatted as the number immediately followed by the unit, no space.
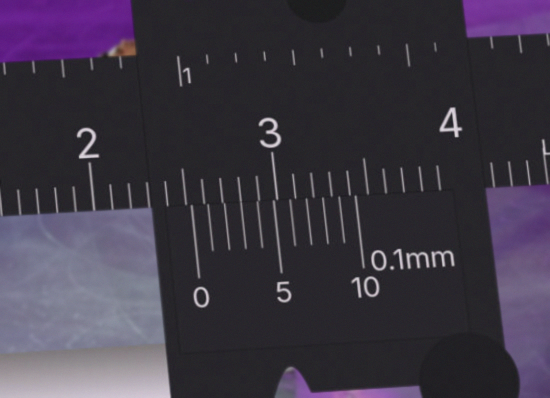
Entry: 25.3mm
